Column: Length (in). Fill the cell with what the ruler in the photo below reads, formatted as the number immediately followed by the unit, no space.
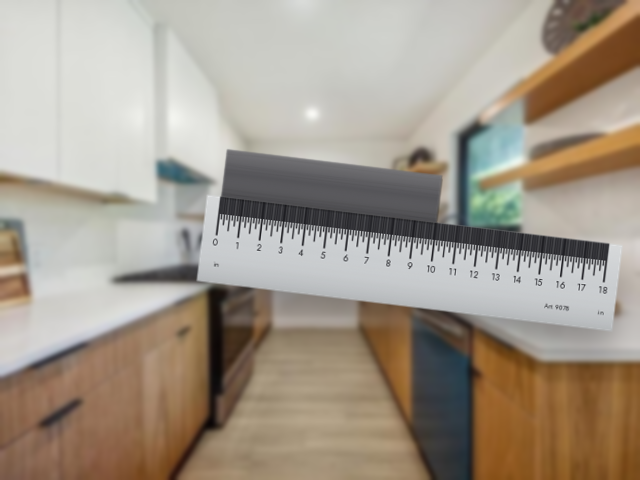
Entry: 10in
